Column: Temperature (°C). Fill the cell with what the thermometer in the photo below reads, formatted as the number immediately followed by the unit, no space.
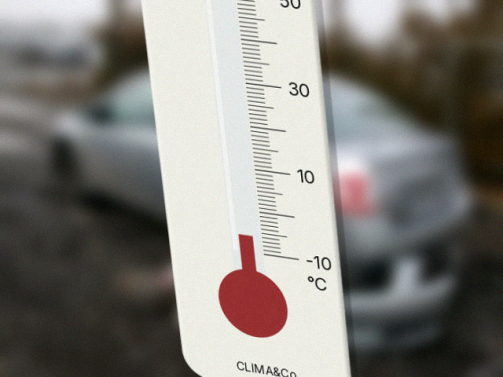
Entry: -6°C
